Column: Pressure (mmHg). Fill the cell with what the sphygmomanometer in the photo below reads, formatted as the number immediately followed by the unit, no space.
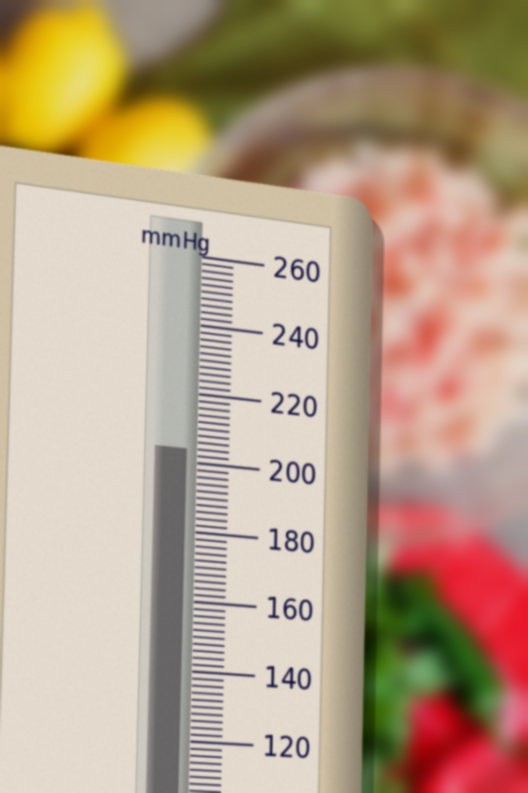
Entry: 204mmHg
